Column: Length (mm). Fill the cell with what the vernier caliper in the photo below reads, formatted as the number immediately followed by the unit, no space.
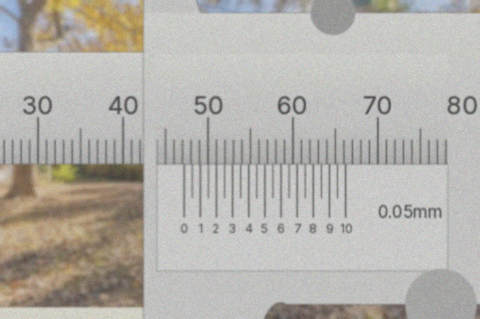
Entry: 47.2mm
